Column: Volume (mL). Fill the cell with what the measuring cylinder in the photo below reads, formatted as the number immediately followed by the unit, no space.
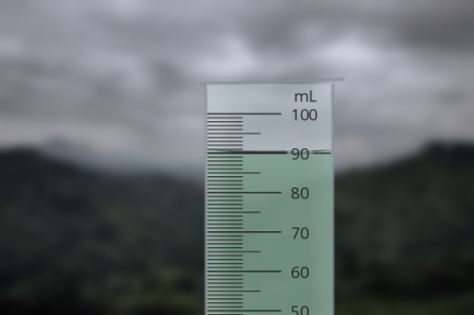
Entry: 90mL
